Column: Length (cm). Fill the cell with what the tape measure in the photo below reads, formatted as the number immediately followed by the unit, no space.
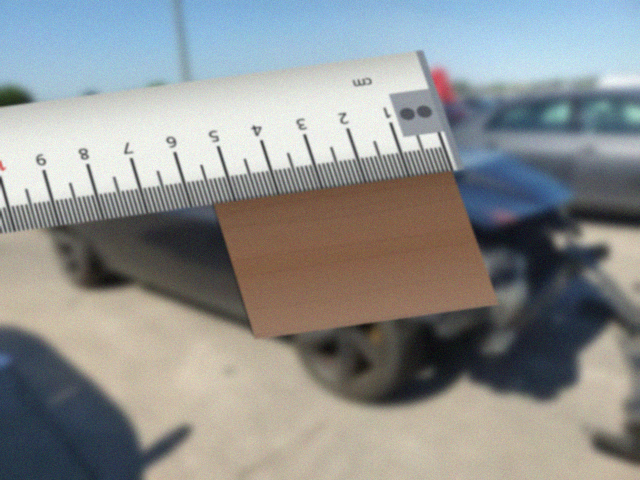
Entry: 5.5cm
